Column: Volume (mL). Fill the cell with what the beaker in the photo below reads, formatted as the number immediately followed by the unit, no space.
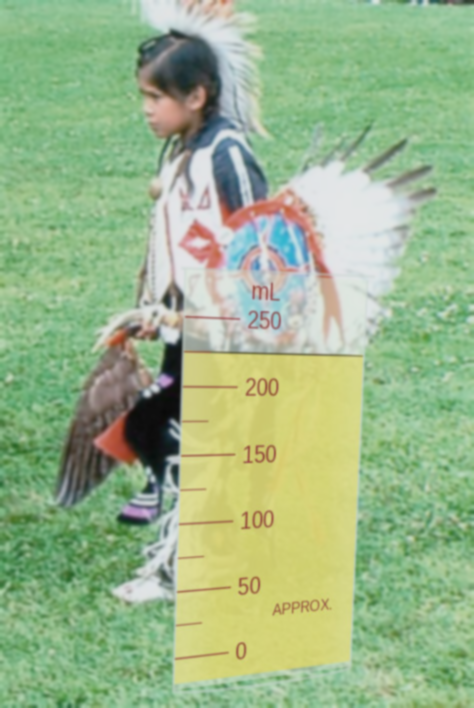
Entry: 225mL
